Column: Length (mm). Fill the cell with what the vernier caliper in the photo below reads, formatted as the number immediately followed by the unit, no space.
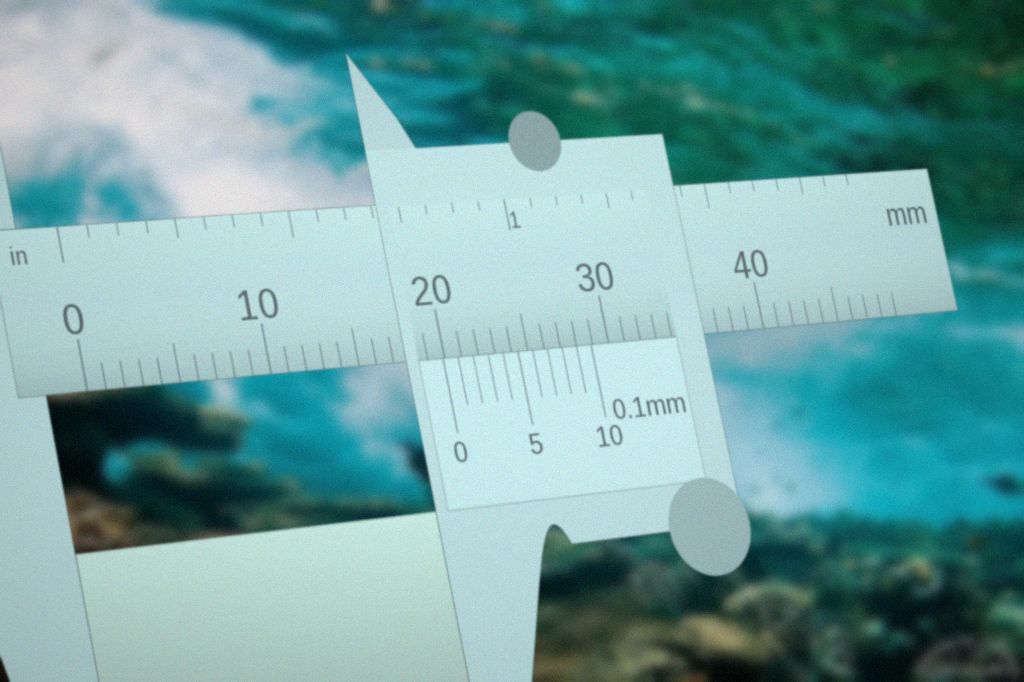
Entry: 19.9mm
